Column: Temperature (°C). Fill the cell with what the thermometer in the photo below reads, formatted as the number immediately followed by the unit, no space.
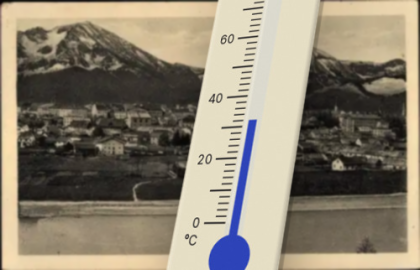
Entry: 32°C
